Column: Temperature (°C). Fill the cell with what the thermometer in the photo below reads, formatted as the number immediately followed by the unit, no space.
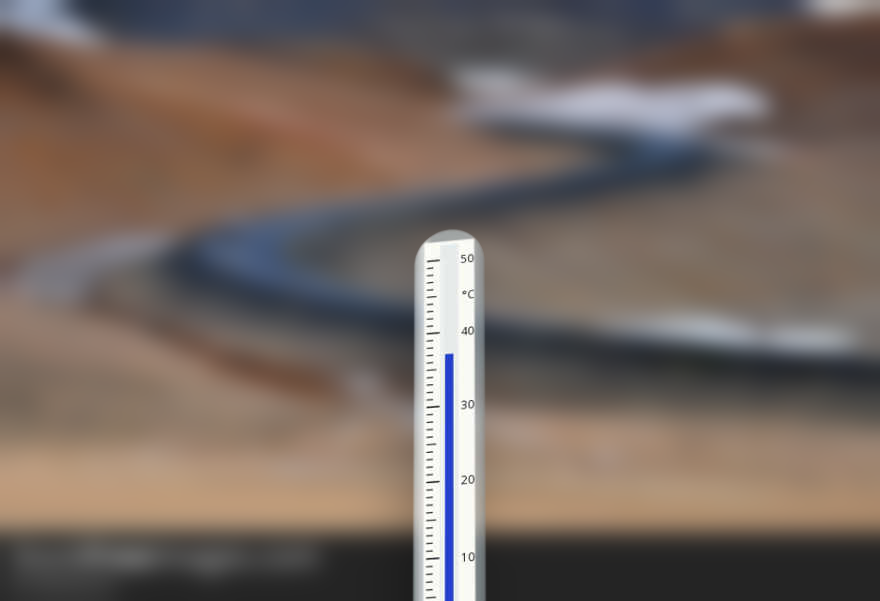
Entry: 37°C
